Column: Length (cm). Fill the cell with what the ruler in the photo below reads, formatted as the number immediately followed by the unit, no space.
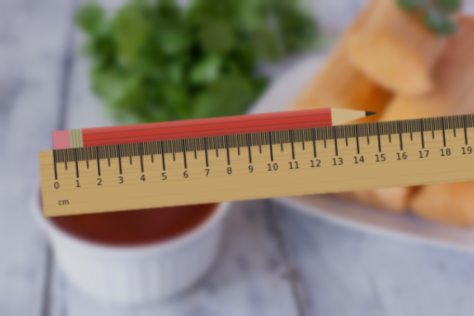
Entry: 15cm
